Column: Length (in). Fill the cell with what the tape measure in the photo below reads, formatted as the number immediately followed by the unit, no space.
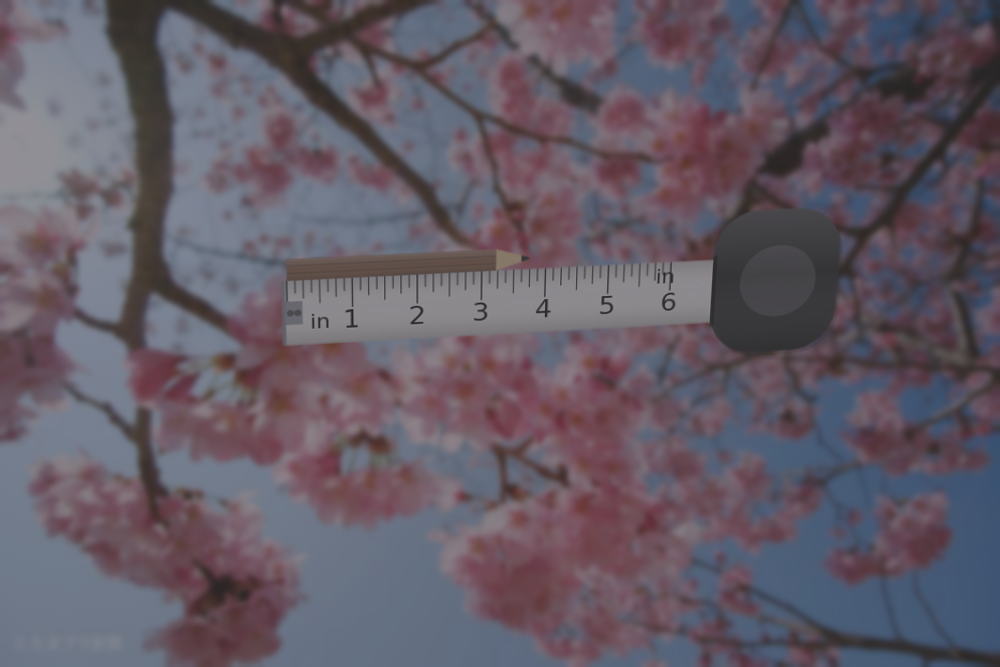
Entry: 3.75in
